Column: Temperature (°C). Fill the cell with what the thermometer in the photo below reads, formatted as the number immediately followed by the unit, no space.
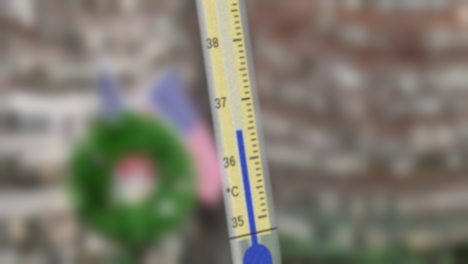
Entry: 36.5°C
